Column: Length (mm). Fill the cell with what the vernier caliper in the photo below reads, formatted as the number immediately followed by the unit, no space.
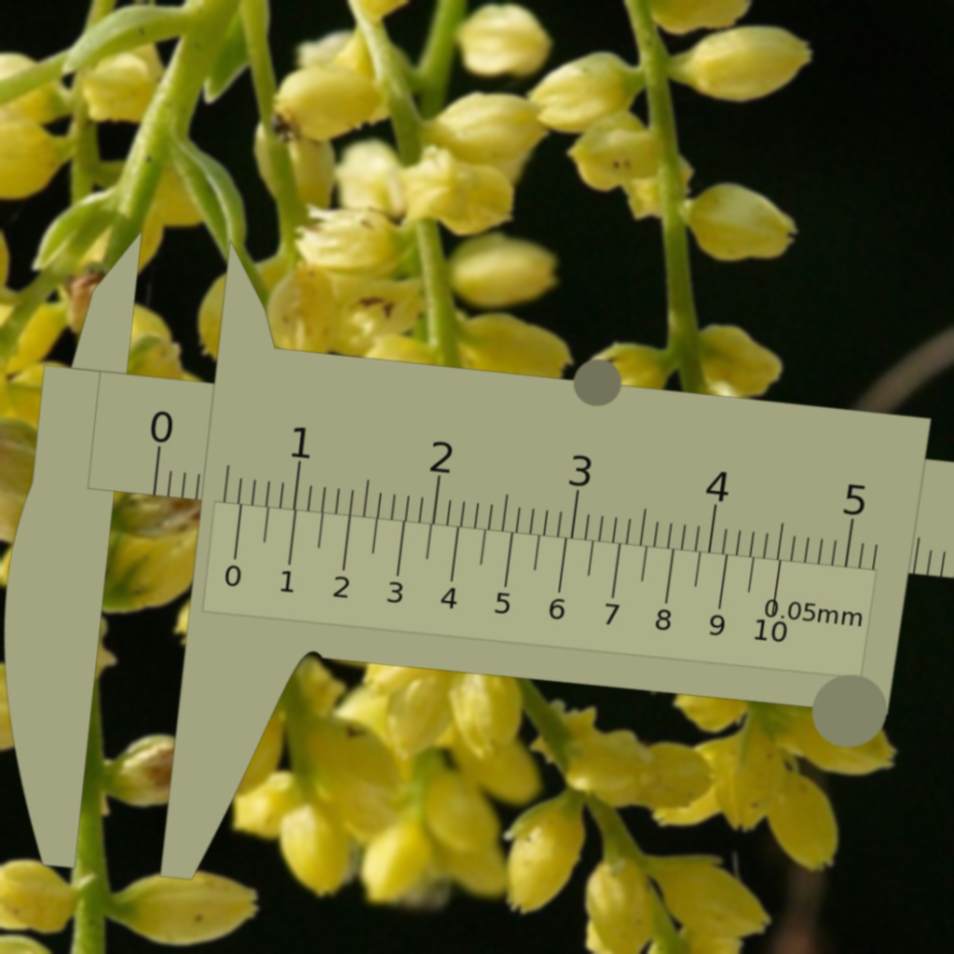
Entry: 6.2mm
